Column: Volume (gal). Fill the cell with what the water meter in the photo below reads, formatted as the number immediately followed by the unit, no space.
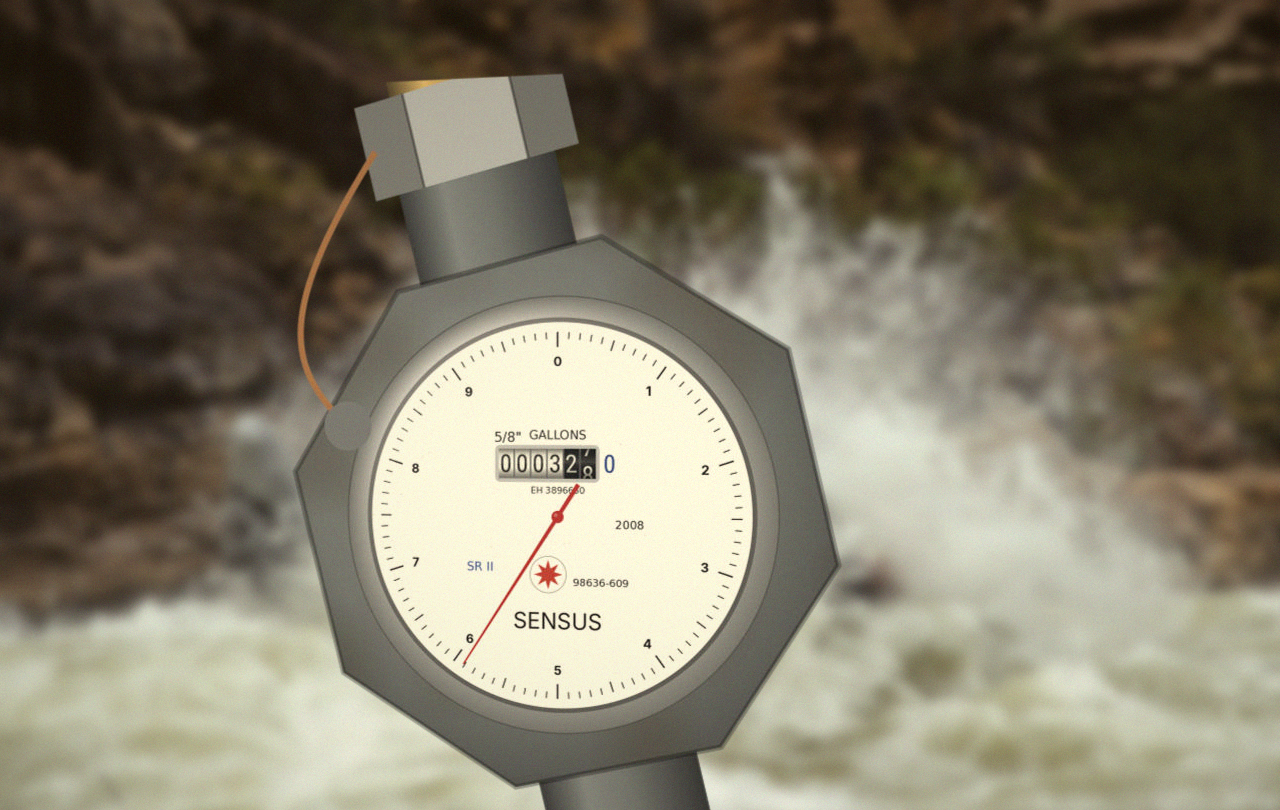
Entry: 3275.9gal
